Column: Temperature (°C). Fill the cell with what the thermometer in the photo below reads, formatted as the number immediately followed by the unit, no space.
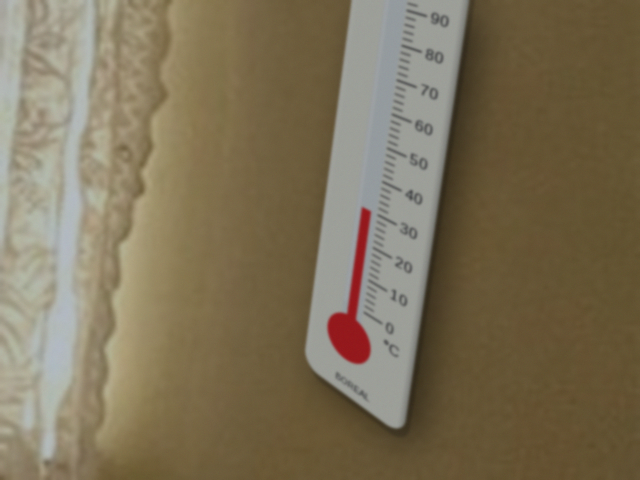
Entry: 30°C
